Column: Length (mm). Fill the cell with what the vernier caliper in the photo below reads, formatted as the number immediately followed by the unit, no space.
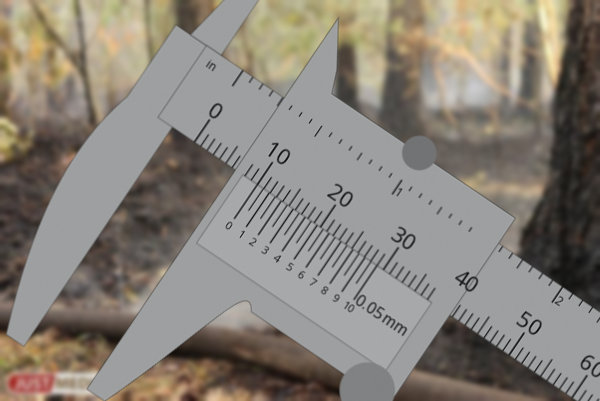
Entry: 10.0mm
